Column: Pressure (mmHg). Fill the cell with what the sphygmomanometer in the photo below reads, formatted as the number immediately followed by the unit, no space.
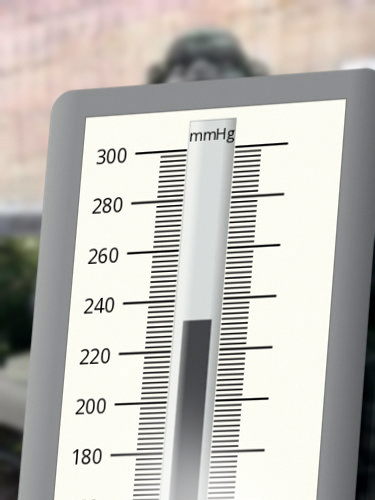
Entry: 232mmHg
